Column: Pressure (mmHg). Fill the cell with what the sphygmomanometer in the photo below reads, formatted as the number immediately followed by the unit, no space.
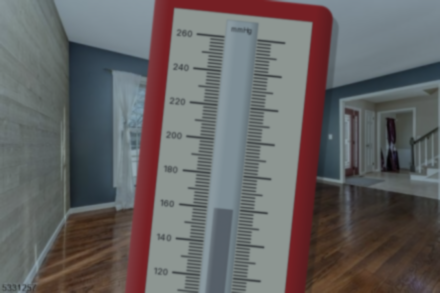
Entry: 160mmHg
